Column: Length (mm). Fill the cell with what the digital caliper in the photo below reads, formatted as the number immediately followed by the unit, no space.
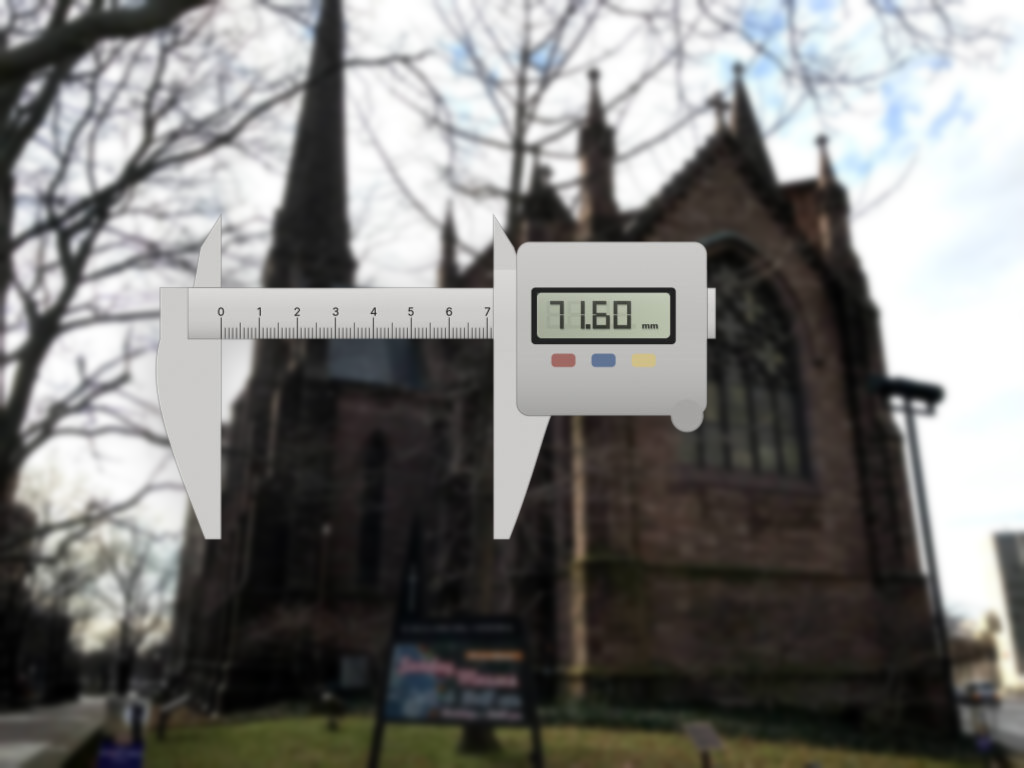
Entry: 71.60mm
